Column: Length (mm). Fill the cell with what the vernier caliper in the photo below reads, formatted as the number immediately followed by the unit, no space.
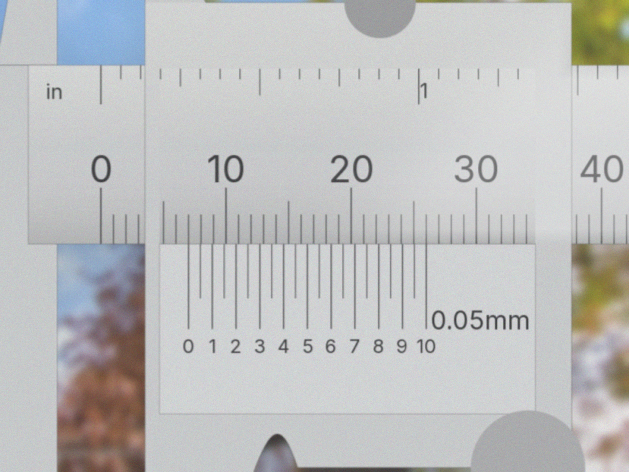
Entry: 7.0mm
